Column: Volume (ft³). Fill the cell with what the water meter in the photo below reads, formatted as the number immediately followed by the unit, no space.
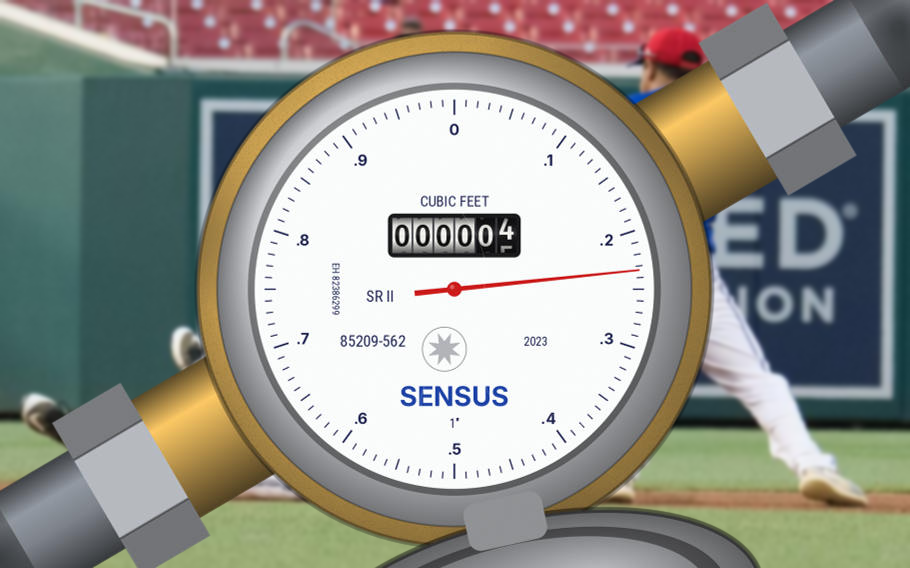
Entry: 4.23ft³
